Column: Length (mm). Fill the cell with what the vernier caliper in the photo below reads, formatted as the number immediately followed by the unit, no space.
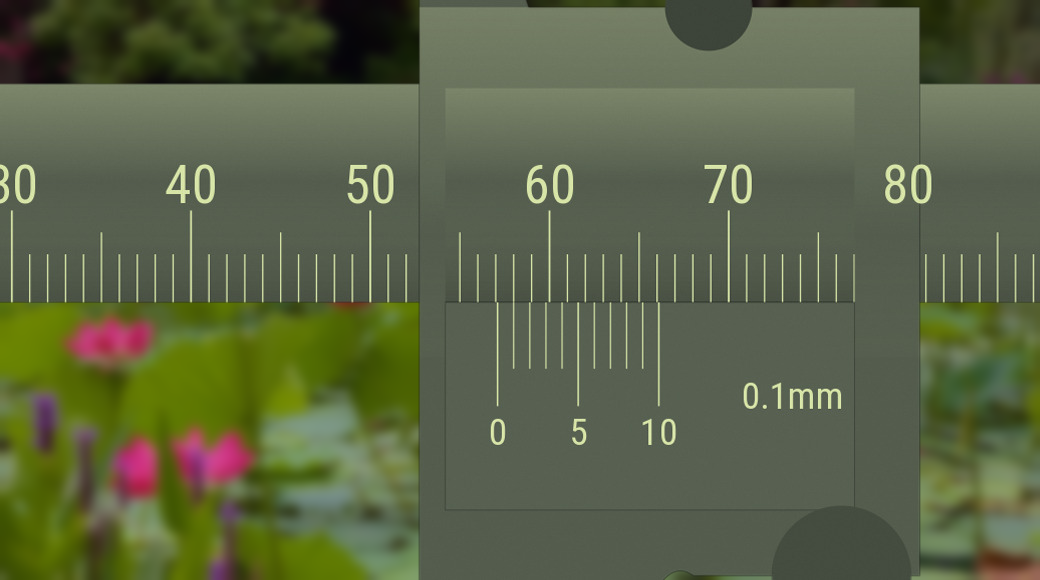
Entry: 57.1mm
